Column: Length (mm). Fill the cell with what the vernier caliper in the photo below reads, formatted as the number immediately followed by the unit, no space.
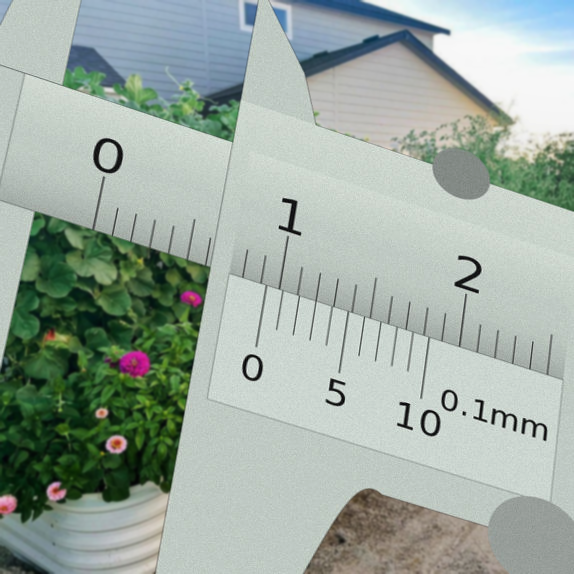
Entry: 9.3mm
